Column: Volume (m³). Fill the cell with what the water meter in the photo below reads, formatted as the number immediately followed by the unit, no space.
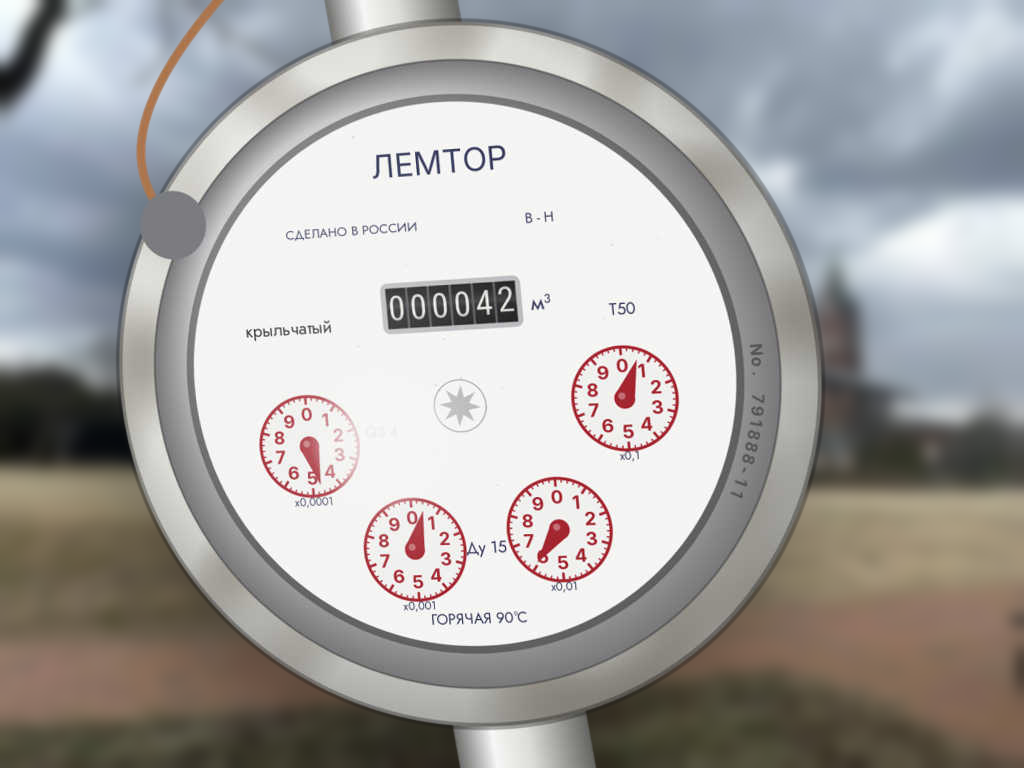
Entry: 42.0604m³
